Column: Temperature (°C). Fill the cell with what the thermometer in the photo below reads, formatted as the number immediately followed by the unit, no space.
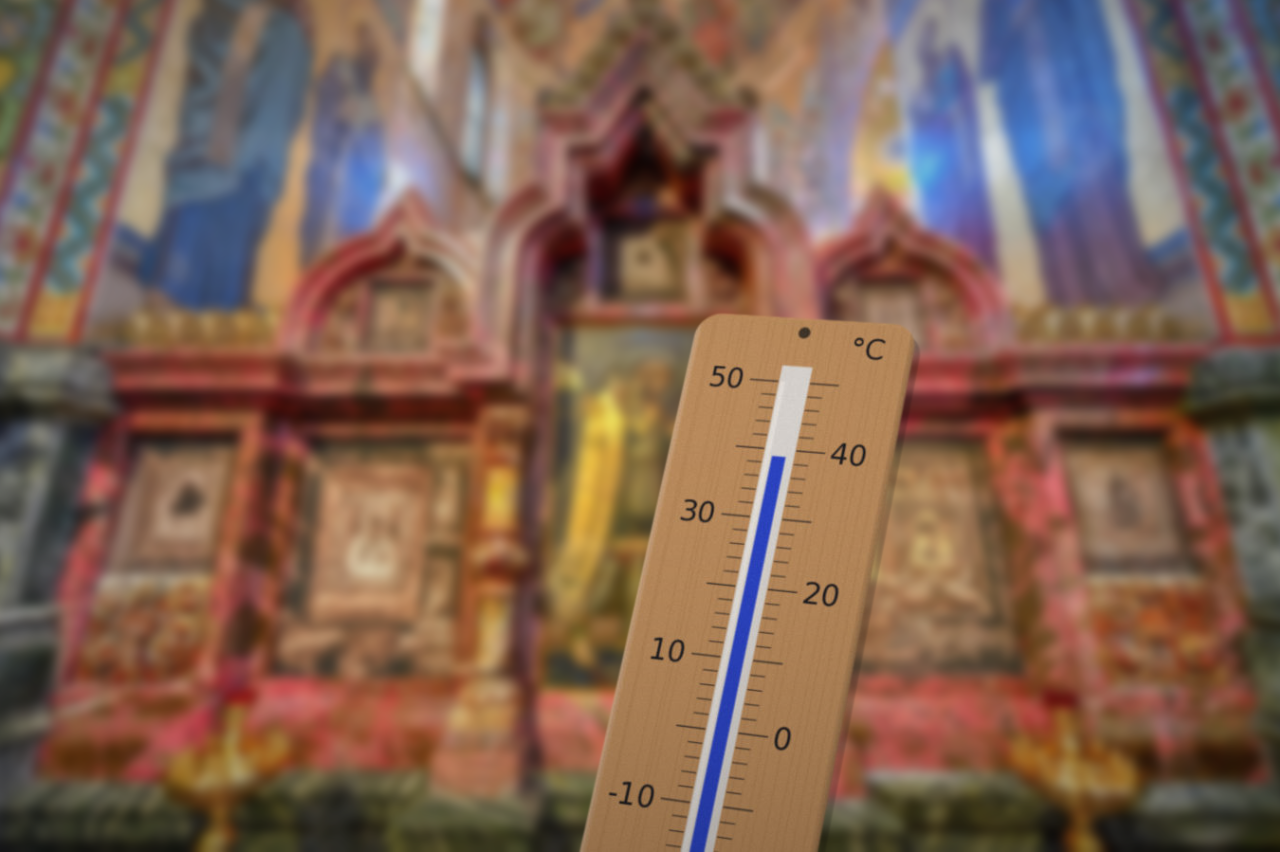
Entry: 39°C
